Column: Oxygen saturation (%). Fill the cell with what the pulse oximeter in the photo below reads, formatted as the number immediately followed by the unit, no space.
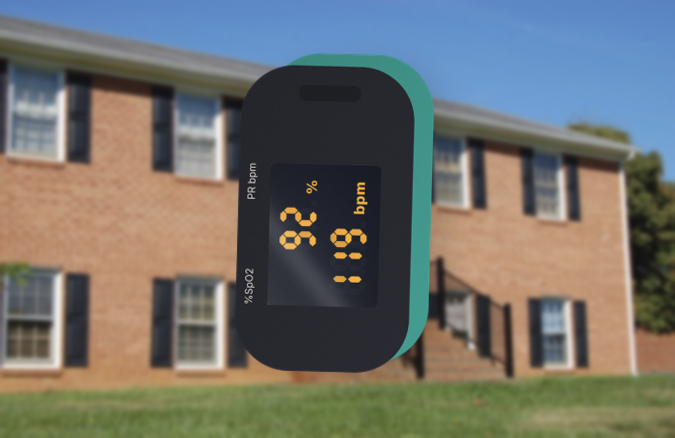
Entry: 92%
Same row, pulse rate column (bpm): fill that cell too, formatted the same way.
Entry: 119bpm
